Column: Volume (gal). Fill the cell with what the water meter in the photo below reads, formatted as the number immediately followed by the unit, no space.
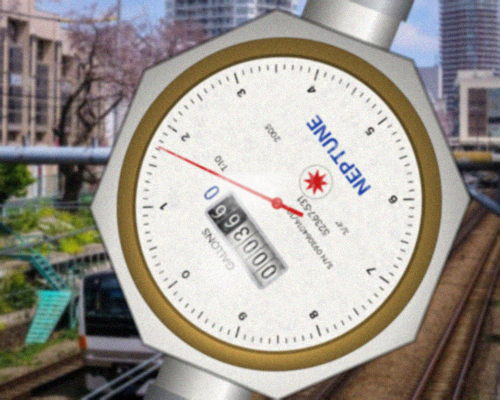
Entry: 3661.7gal
